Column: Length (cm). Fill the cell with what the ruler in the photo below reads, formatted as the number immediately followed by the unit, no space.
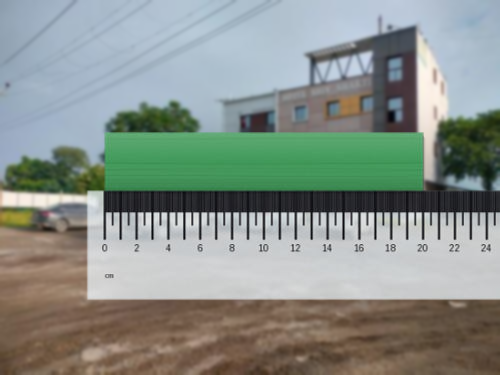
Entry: 20cm
